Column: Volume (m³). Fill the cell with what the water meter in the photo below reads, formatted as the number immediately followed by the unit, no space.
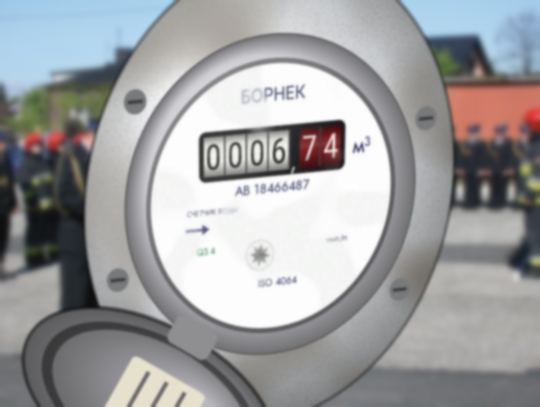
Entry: 6.74m³
